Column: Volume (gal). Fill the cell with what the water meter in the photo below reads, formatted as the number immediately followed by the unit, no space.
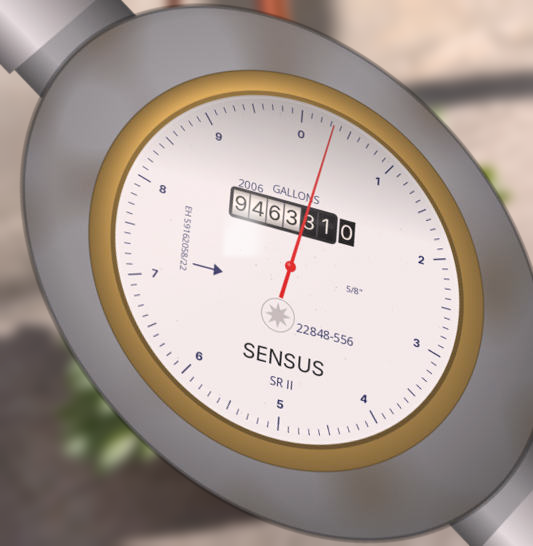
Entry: 9463310.3gal
